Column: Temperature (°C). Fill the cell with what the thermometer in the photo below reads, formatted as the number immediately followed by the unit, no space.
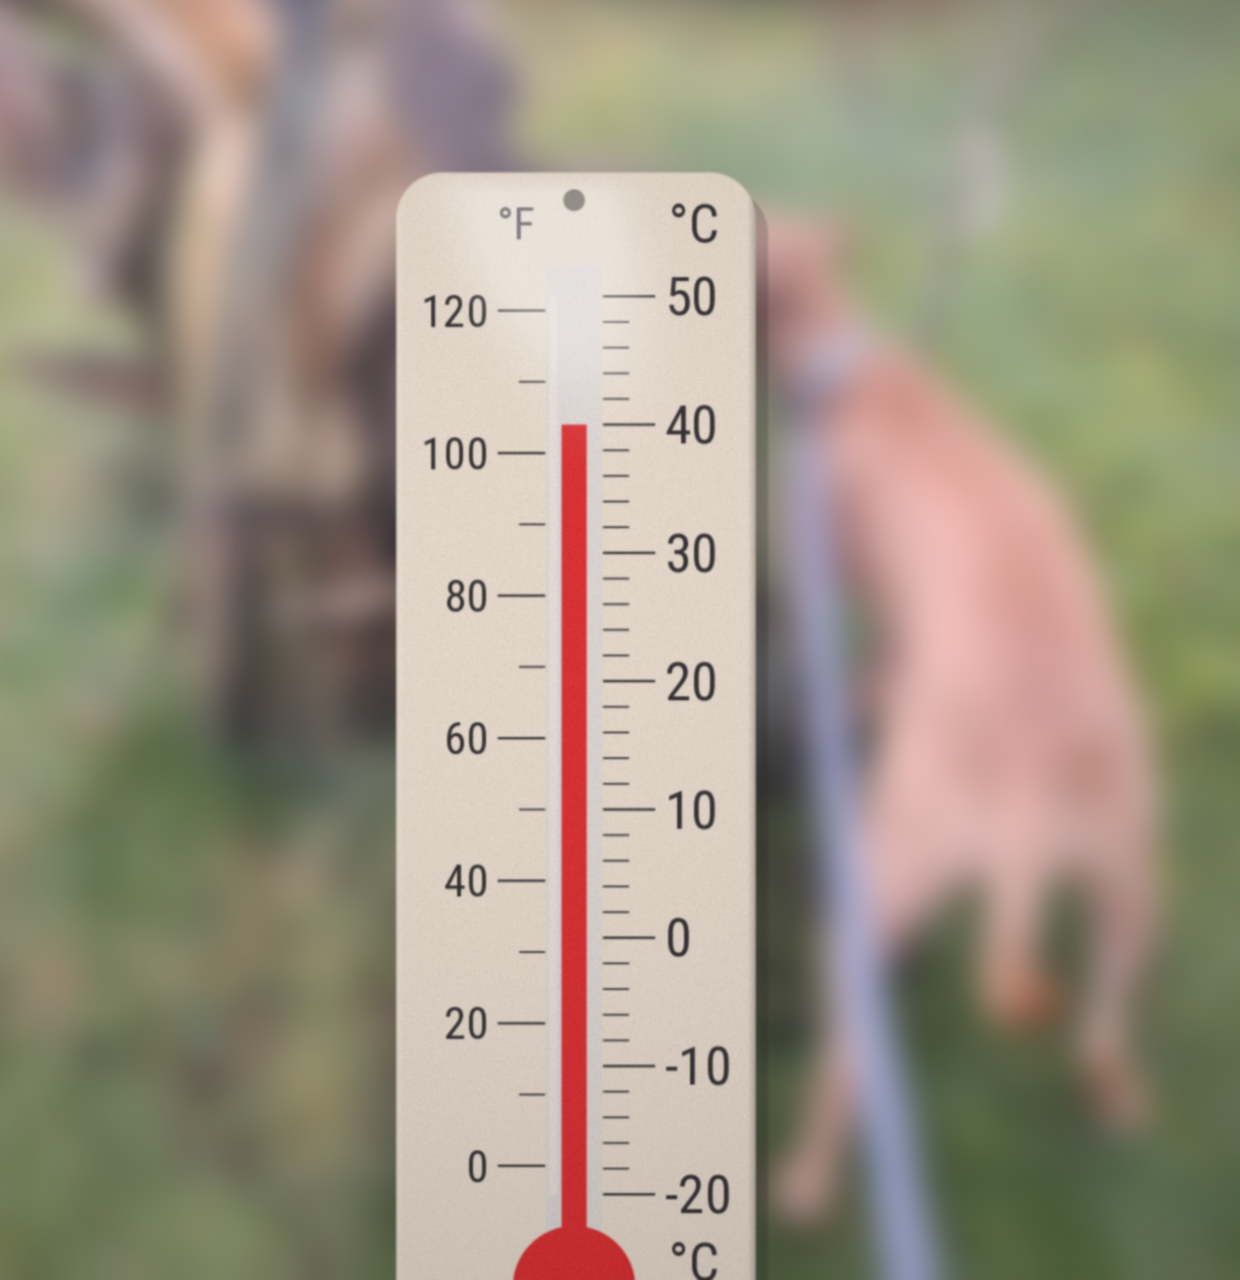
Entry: 40°C
